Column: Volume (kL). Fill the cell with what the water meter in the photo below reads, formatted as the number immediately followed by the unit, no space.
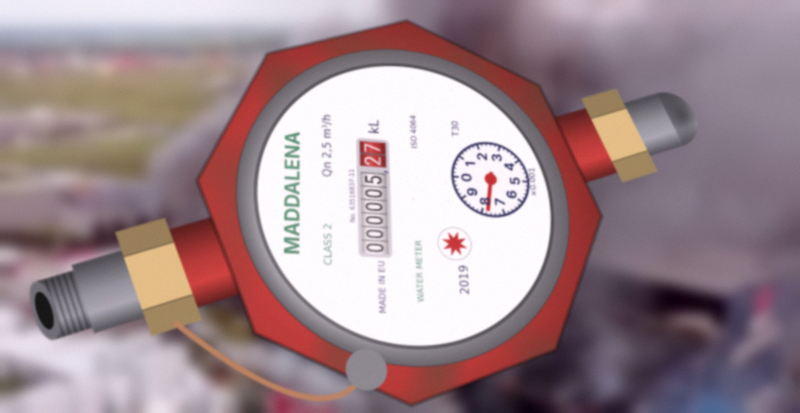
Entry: 5.277kL
